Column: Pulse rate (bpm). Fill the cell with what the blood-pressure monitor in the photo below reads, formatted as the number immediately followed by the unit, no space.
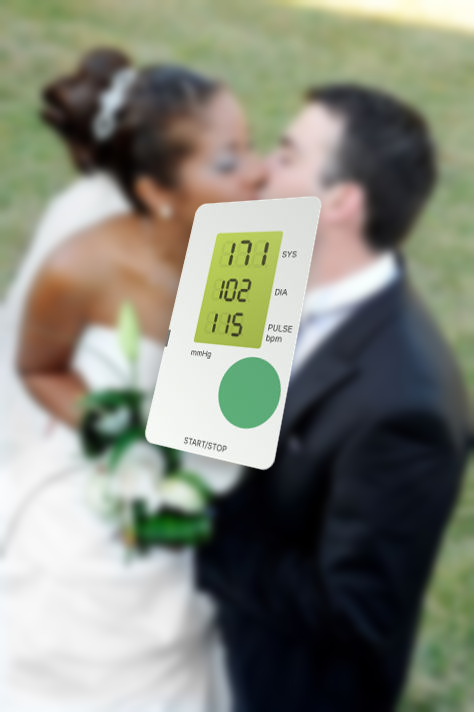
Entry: 115bpm
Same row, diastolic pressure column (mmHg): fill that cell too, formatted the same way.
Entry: 102mmHg
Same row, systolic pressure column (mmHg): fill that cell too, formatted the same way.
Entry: 171mmHg
